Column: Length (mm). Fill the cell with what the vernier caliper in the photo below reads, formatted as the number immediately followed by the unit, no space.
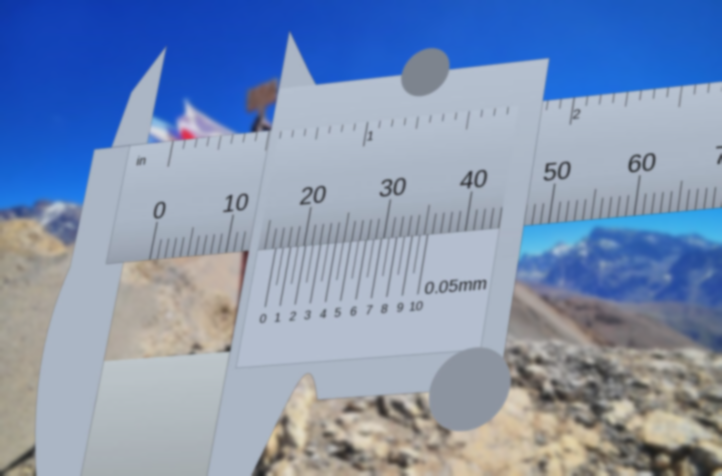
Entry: 16.4mm
